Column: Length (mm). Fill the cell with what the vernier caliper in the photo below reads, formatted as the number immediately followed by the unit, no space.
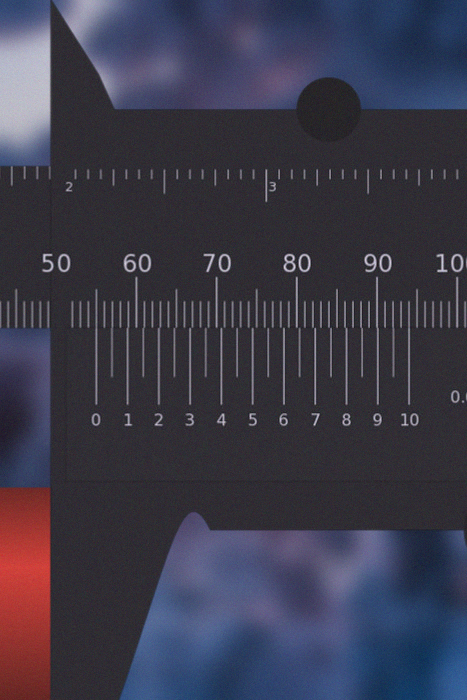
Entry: 55.0mm
